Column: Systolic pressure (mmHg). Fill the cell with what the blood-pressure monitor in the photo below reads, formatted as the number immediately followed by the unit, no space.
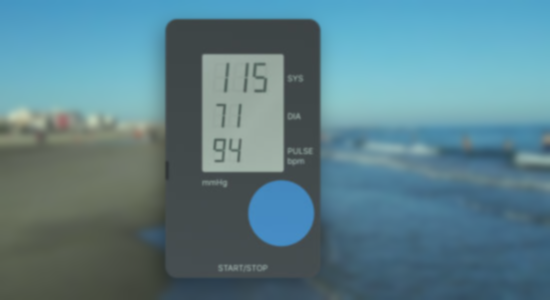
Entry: 115mmHg
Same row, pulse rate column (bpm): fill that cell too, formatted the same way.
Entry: 94bpm
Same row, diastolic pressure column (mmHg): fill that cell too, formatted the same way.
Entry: 71mmHg
